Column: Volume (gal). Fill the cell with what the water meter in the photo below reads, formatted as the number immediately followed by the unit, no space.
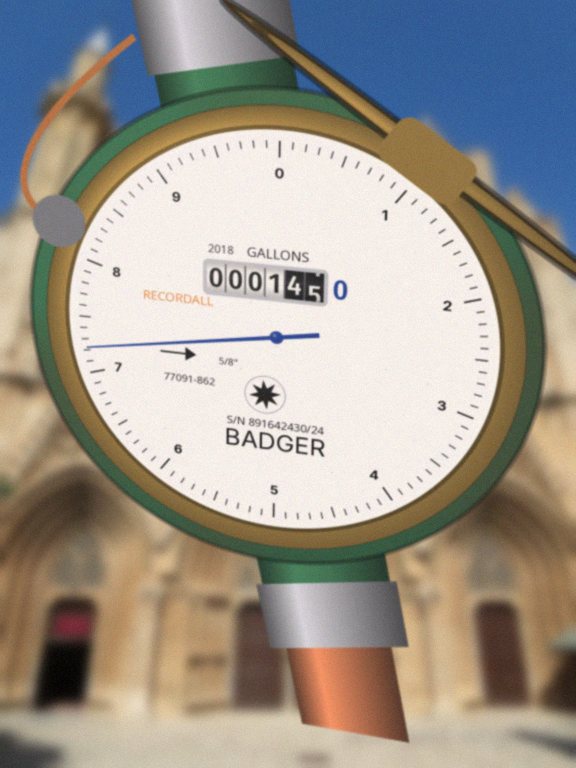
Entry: 1447.2gal
